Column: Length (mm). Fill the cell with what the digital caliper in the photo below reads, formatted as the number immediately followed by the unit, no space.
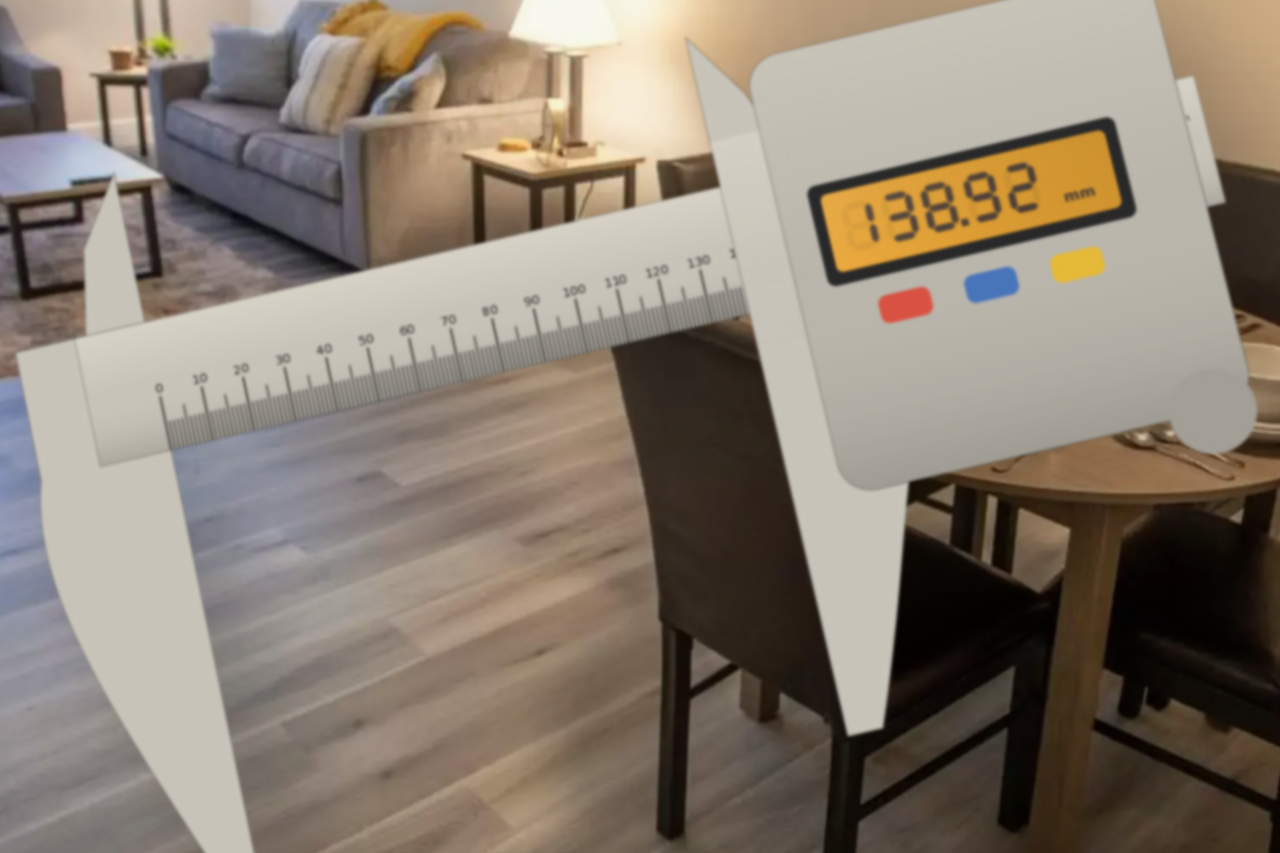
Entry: 138.92mm
